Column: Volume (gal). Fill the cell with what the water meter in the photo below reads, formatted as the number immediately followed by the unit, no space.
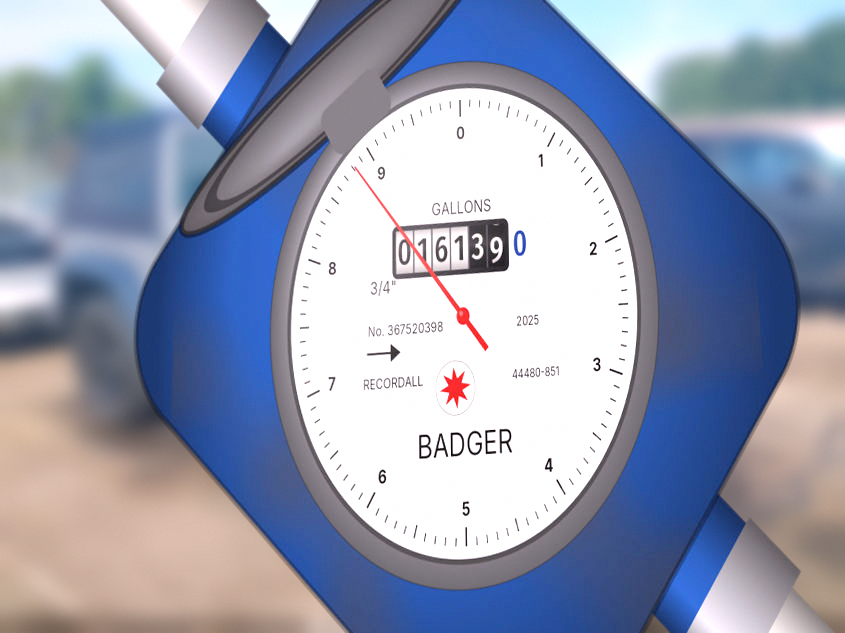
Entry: 161388.8gal
